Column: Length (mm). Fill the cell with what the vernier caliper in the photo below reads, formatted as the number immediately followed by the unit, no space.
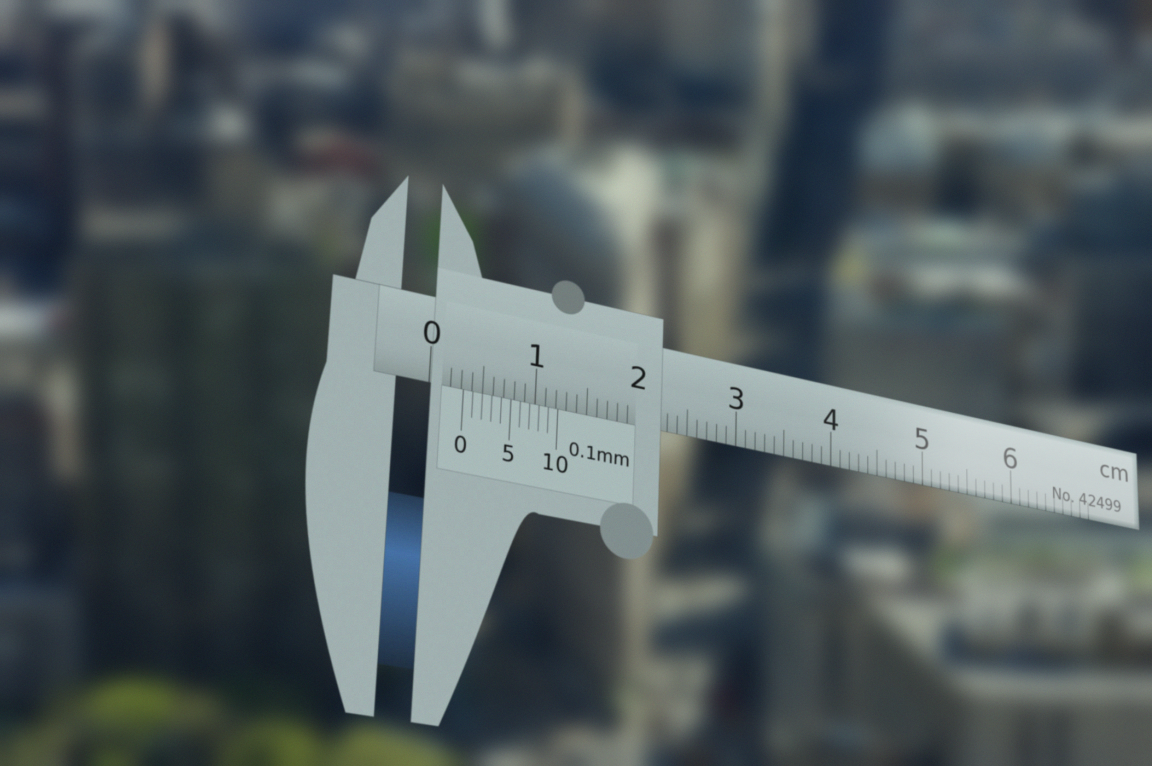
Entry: 3.2mm
